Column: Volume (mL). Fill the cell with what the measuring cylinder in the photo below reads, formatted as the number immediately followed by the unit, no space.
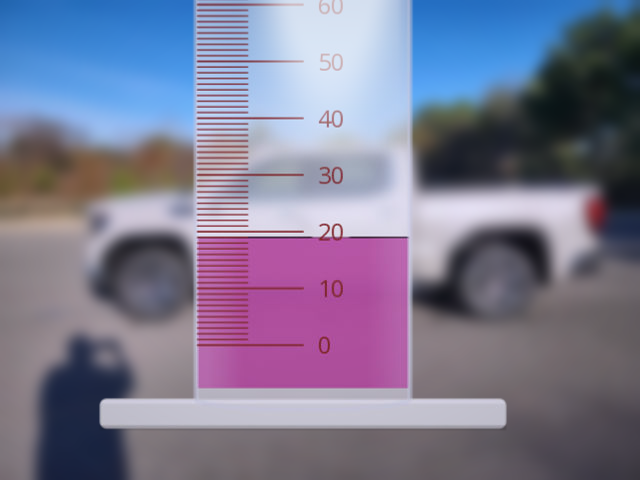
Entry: 19mL
